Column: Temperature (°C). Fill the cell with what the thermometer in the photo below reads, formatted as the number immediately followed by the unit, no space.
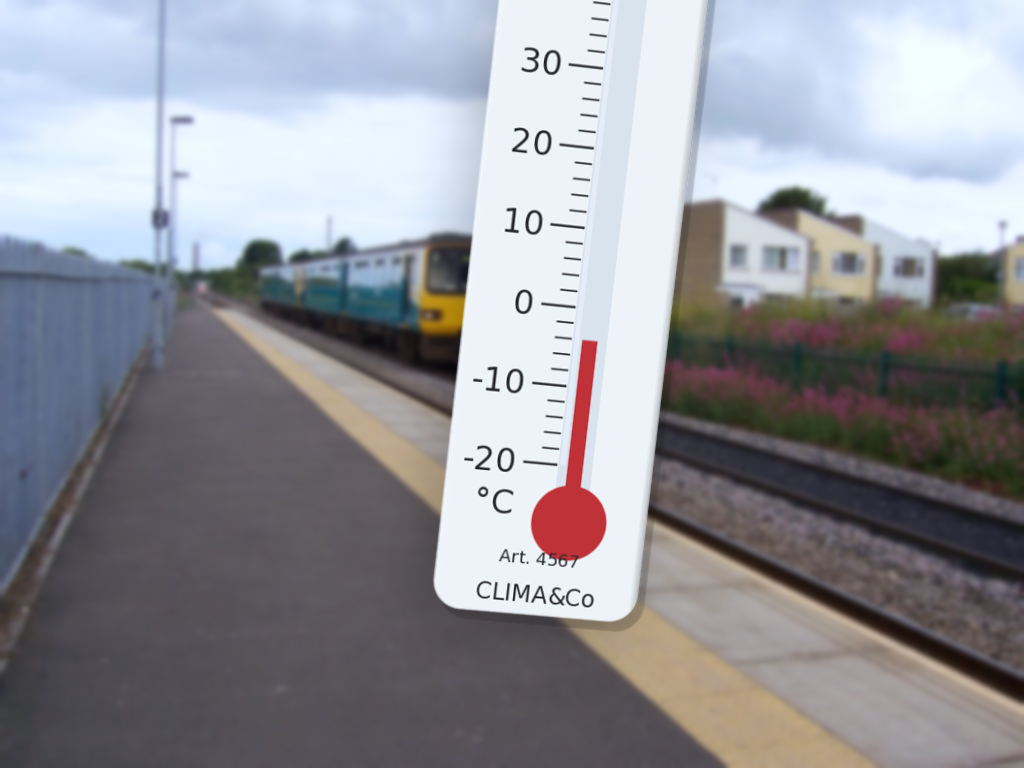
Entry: -4°C
